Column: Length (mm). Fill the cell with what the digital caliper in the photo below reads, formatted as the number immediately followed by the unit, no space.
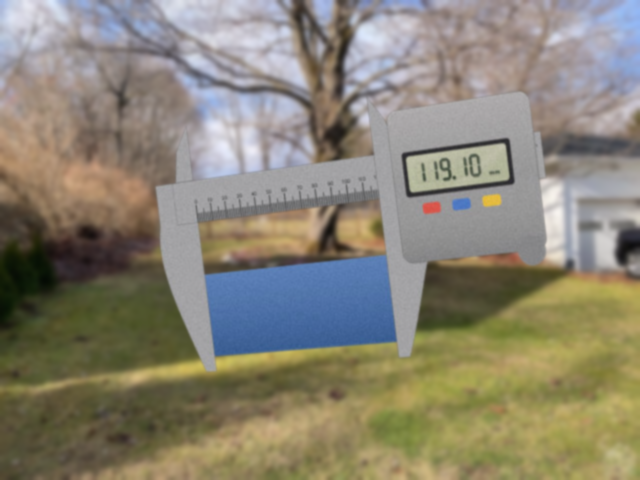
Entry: 119.10mm
